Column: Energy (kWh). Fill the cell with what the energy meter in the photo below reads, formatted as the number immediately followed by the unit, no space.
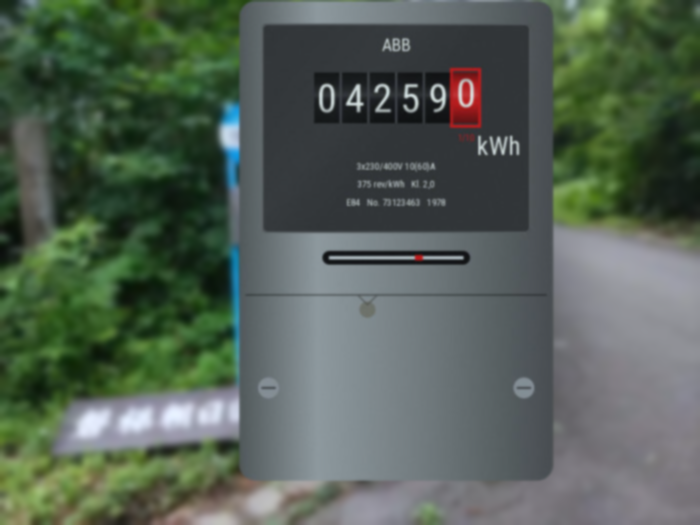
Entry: 4259.0kWh
